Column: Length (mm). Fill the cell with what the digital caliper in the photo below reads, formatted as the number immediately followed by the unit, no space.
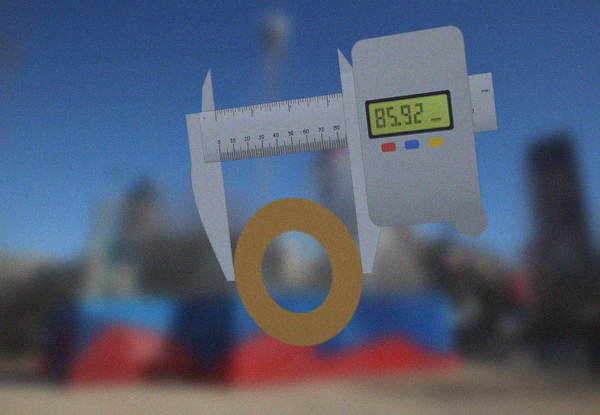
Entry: 85.92mm
